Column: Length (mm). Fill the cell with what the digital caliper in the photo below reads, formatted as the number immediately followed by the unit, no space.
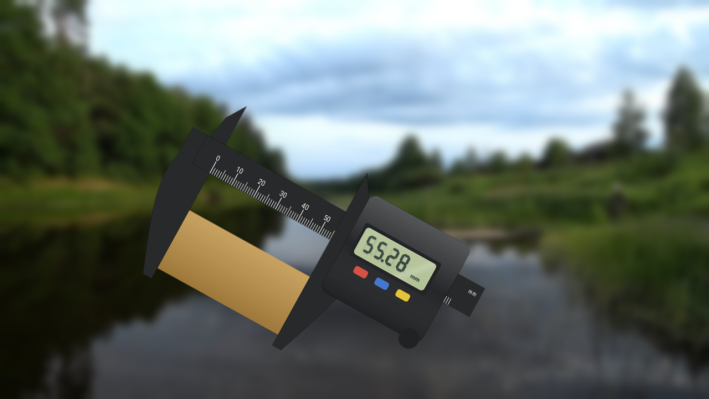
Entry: 55.28mm
